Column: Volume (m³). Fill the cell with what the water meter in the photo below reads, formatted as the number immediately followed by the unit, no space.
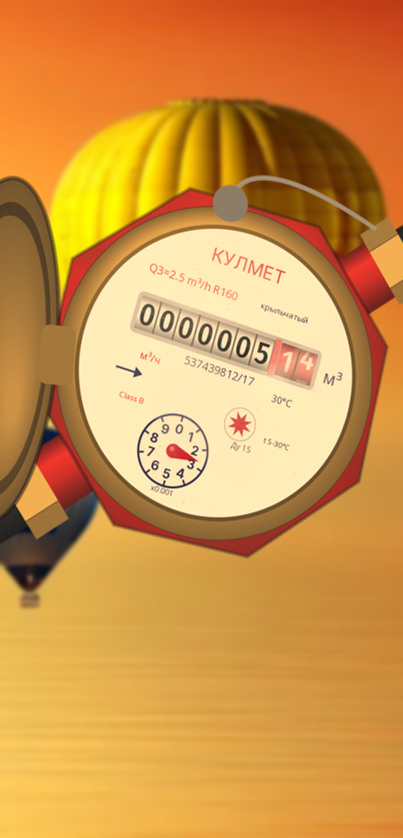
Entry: 5.142m³
